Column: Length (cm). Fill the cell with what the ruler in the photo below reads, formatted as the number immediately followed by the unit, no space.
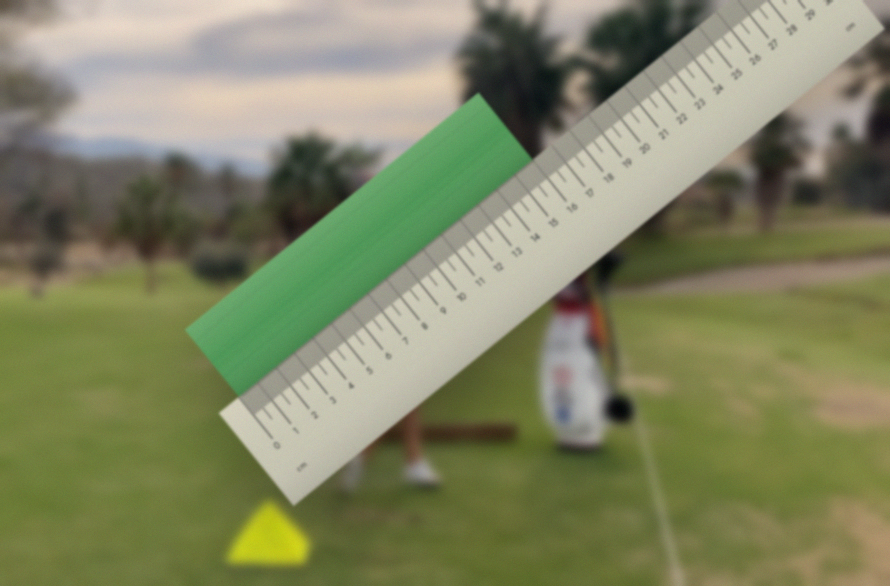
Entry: 16cm
